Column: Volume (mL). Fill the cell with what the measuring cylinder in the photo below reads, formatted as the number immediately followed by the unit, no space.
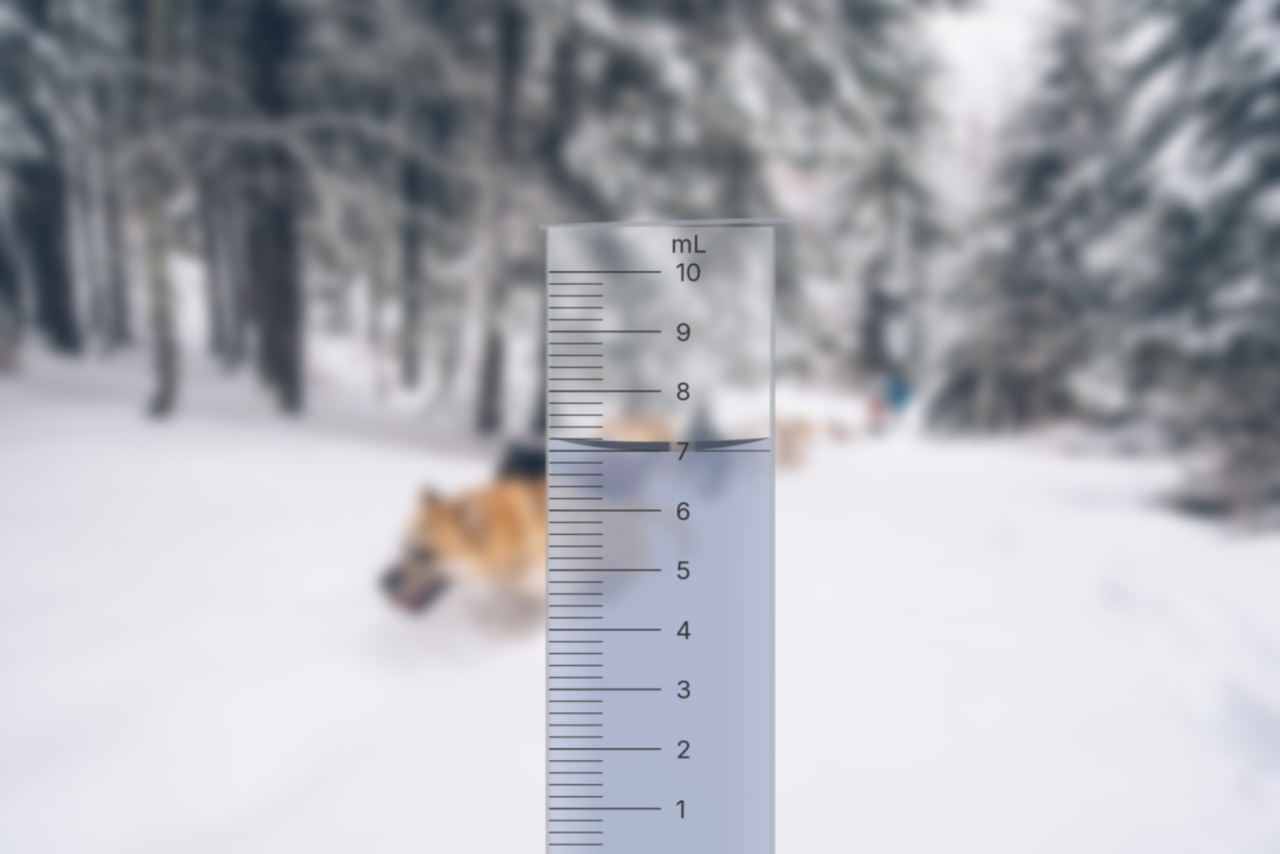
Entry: 7mL
